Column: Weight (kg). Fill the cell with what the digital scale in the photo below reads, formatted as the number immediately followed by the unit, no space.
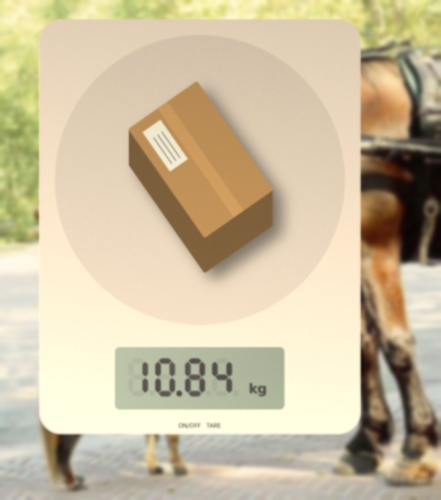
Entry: 10.84kg
